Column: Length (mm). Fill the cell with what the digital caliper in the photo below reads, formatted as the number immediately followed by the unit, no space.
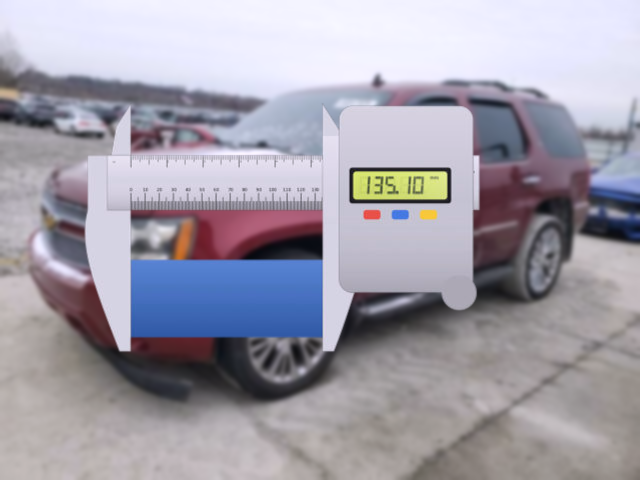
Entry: 135.10mm
